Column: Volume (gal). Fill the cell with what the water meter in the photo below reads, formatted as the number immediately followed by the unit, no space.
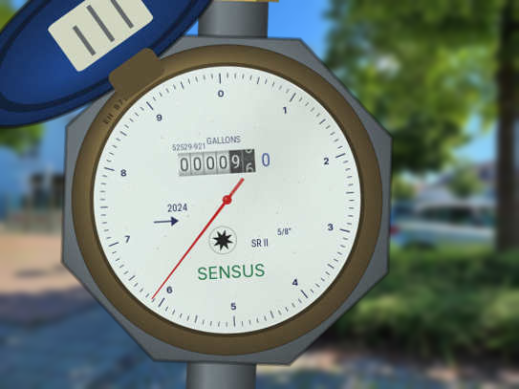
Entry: 956.1gal
